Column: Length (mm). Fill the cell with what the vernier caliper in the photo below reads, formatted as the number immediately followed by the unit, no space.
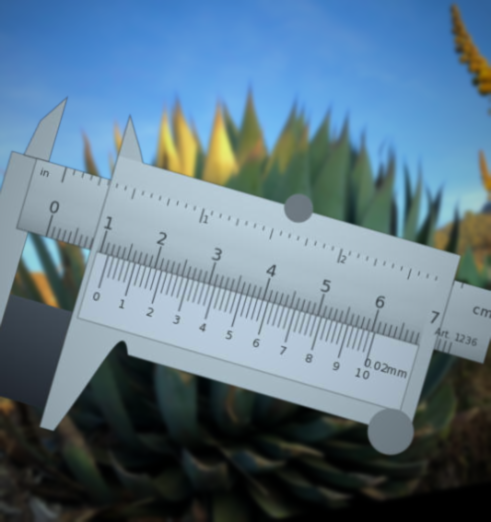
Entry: 11.5mm
